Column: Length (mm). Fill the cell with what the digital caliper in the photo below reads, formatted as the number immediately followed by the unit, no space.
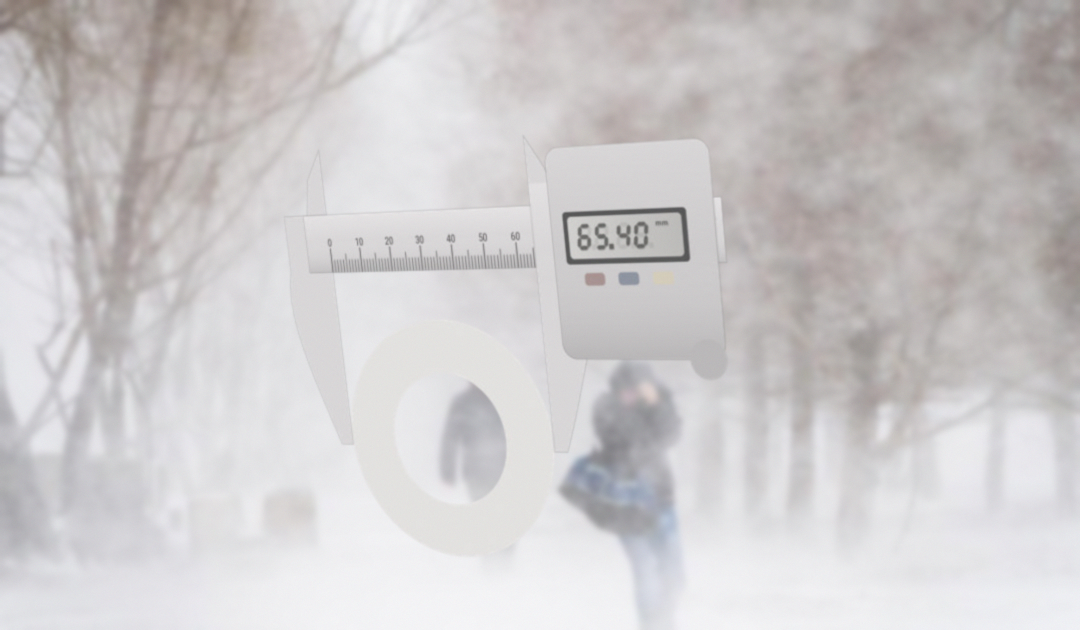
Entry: 65.40mm
